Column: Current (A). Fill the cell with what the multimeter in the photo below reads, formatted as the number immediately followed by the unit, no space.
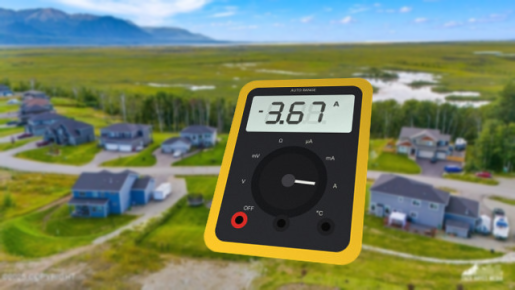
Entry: -3.67A
